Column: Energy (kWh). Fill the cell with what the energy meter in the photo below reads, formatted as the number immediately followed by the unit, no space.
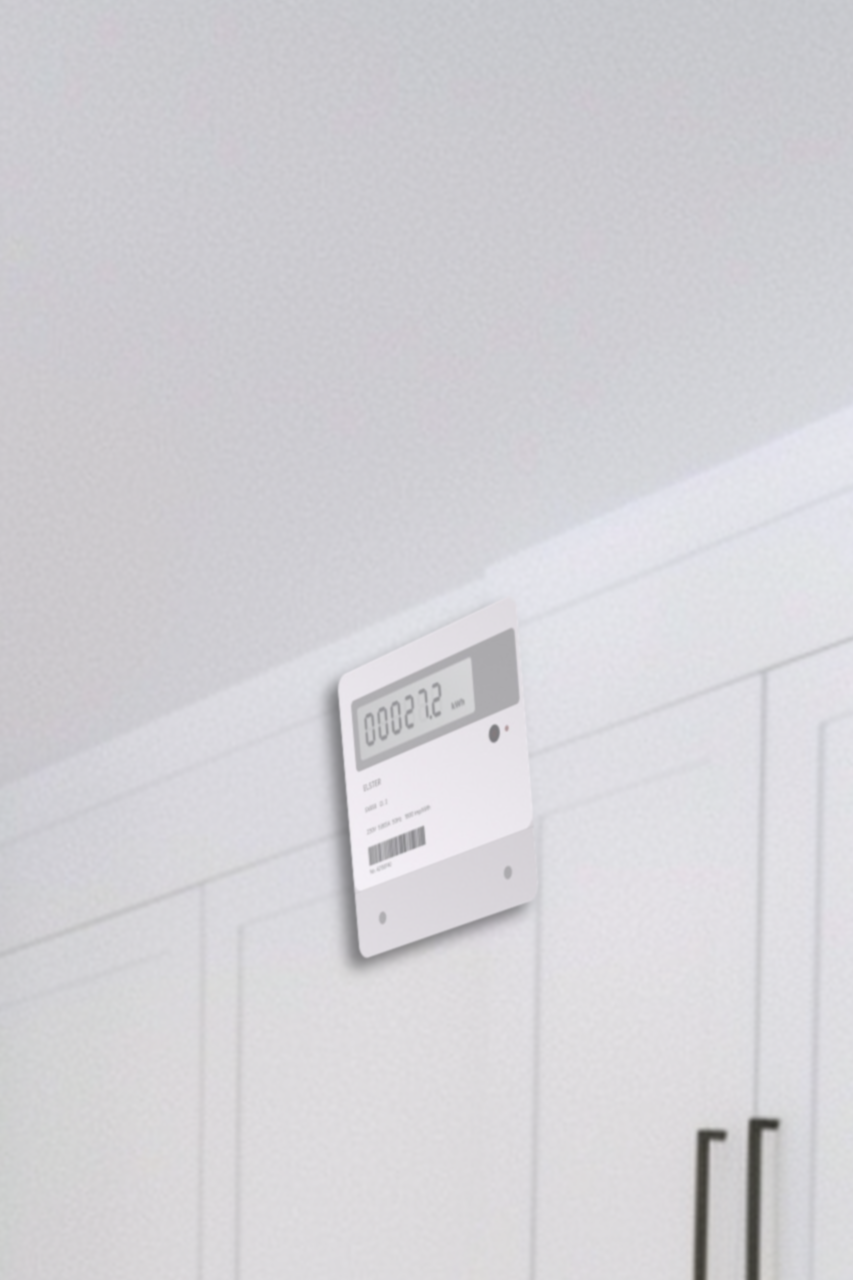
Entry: 27.2kWh
